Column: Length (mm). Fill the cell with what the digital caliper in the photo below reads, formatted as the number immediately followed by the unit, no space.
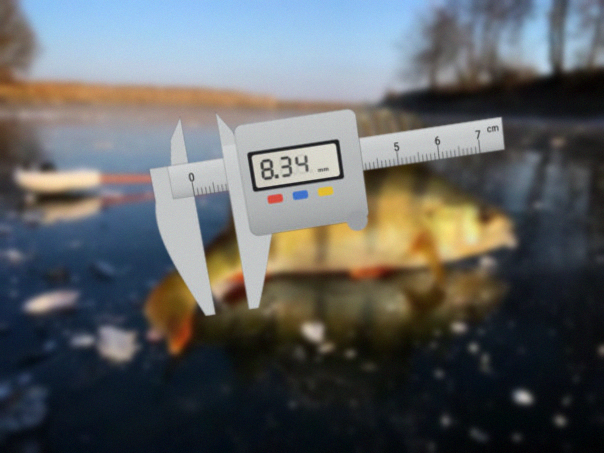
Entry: 8.34mm
